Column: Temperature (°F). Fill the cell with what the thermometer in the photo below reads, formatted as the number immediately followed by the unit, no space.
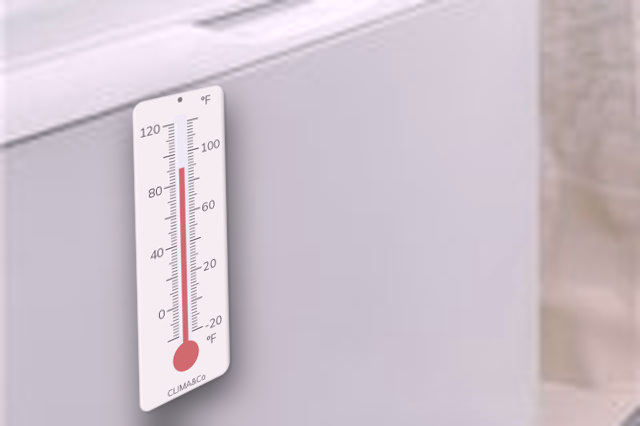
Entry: 90°F
